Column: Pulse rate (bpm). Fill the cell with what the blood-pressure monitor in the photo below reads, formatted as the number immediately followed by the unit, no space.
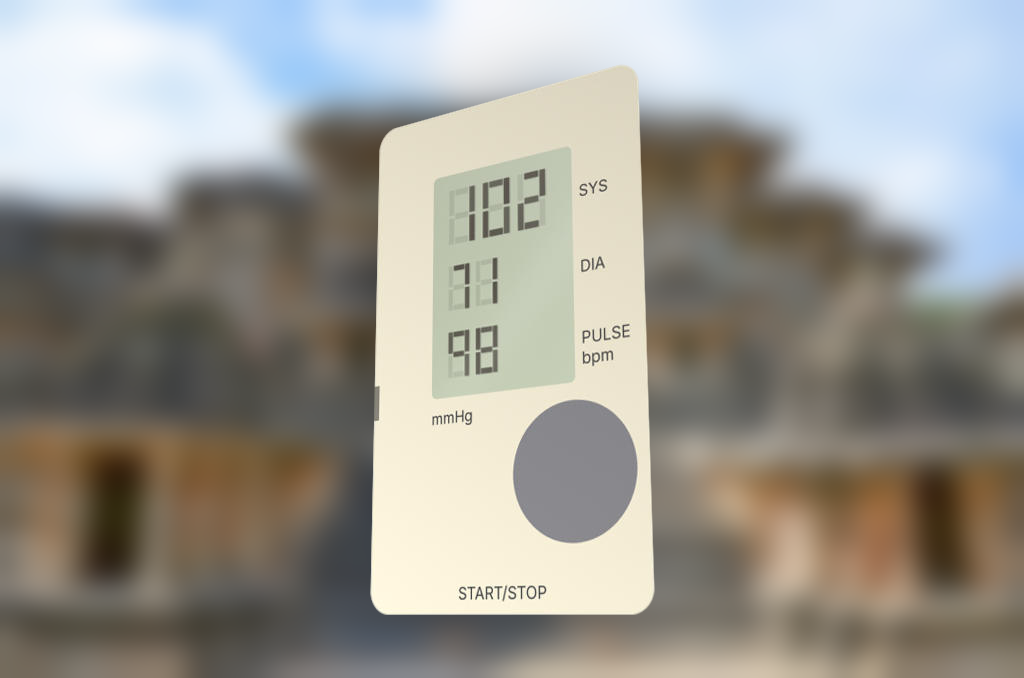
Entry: 98bpm
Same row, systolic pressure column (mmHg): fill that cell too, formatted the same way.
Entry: 102mmHg
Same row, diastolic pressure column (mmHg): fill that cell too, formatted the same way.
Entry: 71mmHg
